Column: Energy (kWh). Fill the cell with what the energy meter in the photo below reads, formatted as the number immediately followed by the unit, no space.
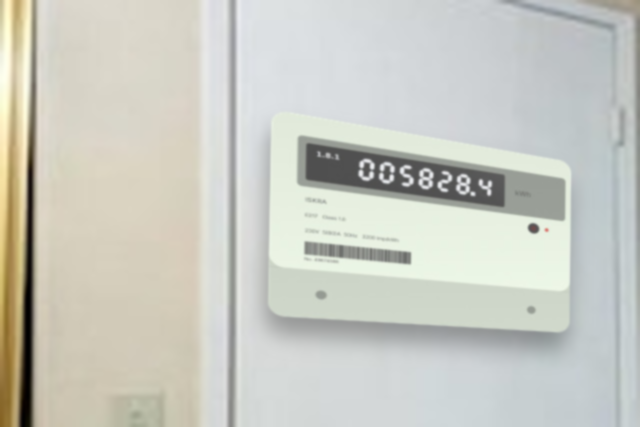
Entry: 5828.4kWh
